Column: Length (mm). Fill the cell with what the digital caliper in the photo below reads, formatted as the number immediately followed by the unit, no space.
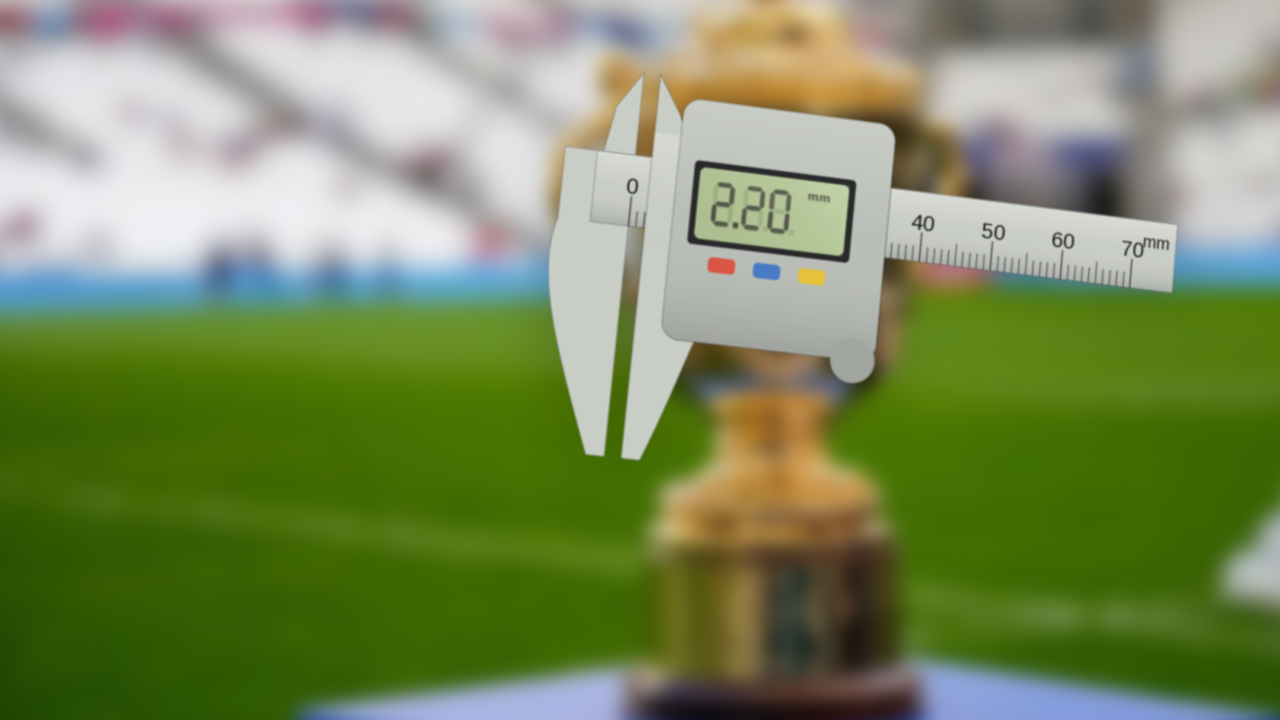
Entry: 2.20mm
